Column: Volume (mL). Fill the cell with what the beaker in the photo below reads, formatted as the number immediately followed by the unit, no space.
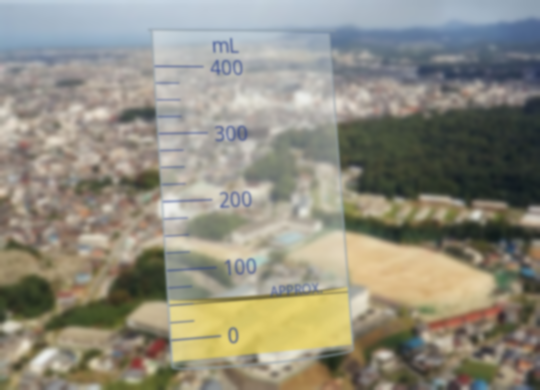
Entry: 50mL
